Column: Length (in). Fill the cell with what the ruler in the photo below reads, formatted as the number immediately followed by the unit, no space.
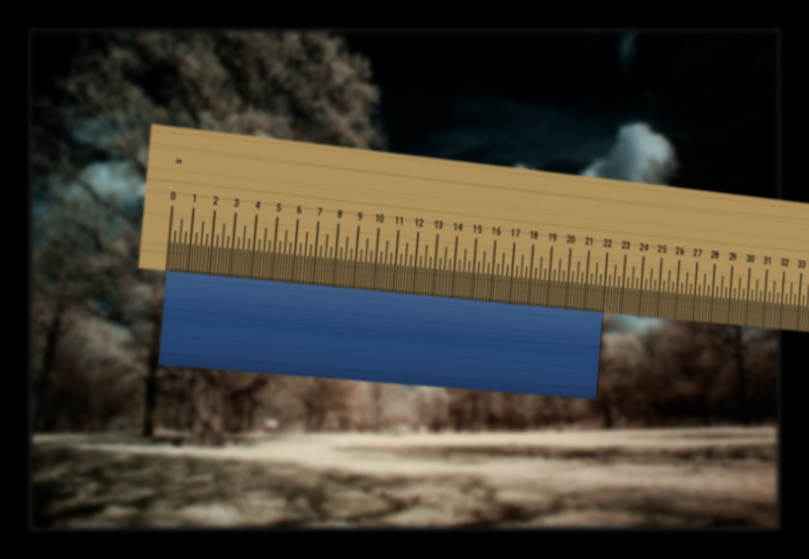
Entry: 22in
